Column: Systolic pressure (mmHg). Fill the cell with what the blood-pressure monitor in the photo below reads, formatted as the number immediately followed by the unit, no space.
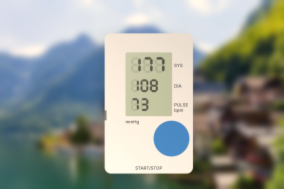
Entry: 177mmHg
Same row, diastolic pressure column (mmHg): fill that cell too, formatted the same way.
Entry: 108mmHg
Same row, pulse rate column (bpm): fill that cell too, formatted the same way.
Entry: 73bpm
